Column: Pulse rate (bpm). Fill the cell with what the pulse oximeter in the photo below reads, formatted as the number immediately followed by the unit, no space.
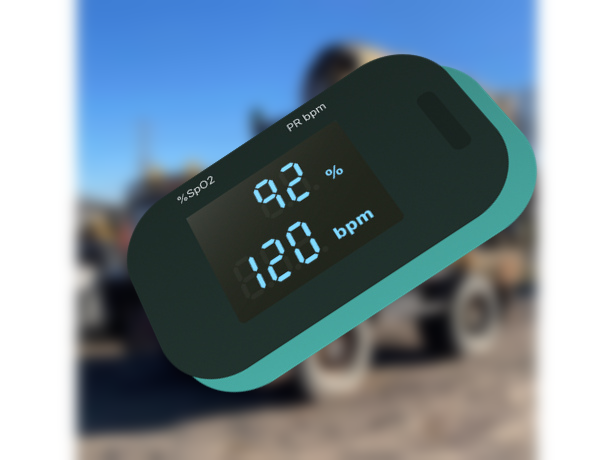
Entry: 120bpm
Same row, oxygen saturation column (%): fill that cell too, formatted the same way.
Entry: 92%
